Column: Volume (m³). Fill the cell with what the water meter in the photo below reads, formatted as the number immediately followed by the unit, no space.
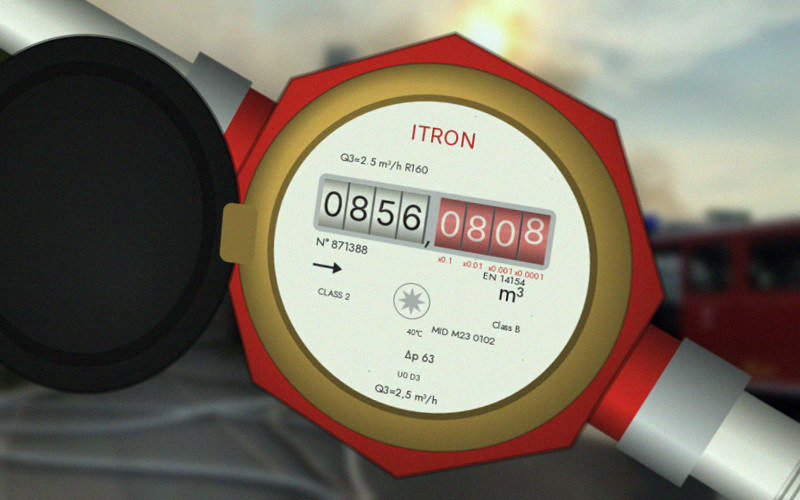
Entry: 856.0808m³
